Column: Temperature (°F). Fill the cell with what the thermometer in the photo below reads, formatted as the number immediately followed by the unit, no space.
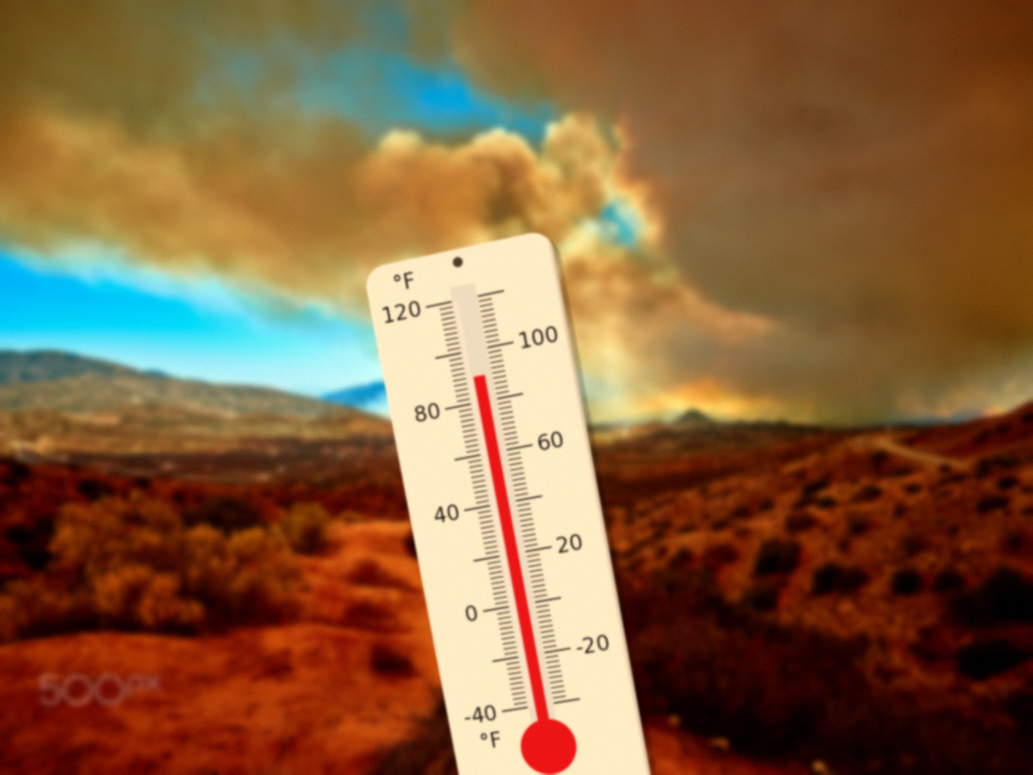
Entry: 90°F
